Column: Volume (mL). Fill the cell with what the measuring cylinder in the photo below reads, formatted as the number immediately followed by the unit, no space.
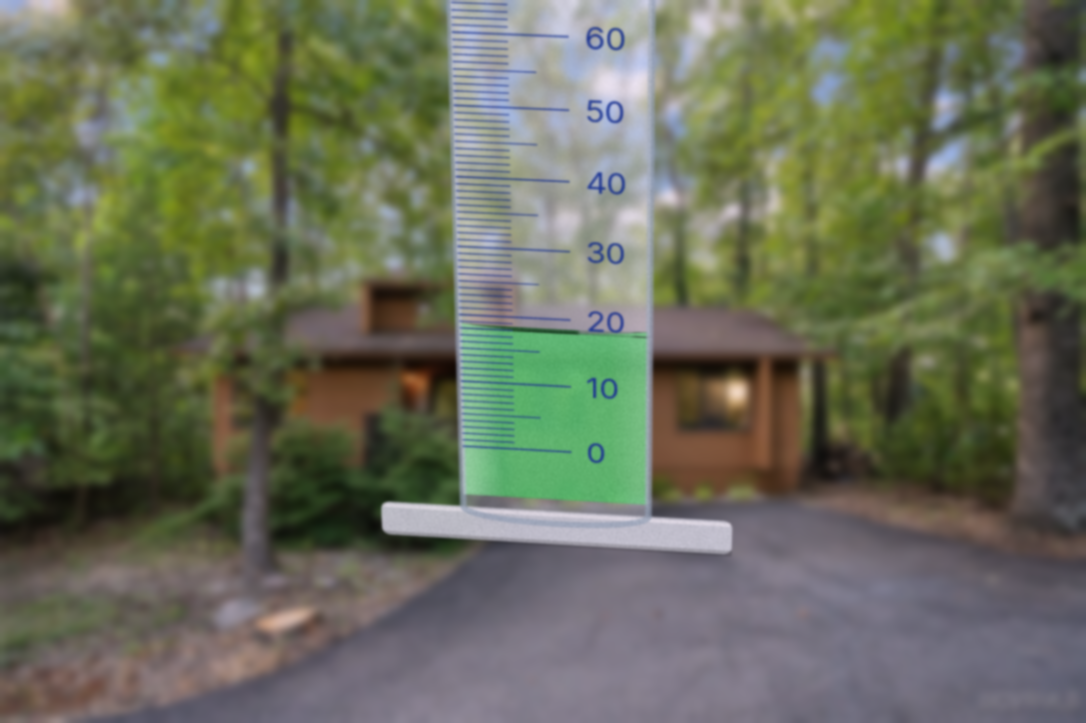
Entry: 18mL
